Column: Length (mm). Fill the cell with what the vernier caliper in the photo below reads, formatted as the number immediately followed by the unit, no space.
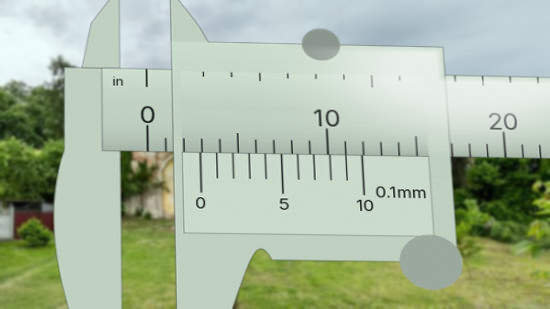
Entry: 2.9mm
